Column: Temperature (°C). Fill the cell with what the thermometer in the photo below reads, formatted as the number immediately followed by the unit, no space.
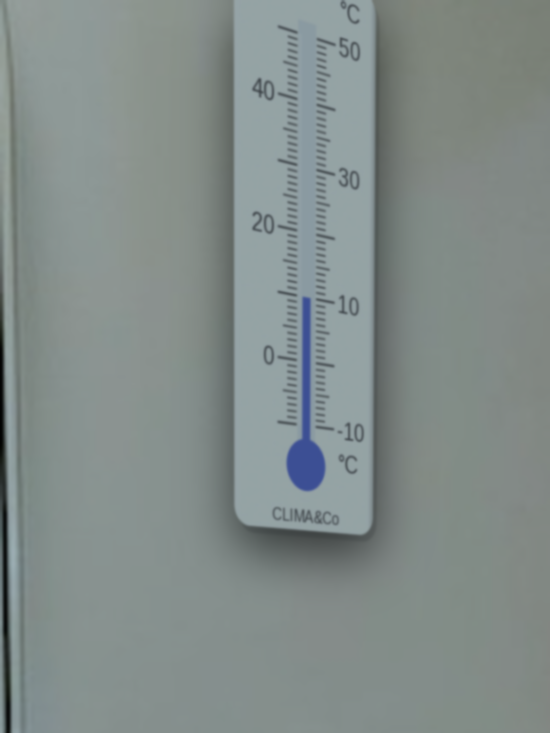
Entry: 10°C
